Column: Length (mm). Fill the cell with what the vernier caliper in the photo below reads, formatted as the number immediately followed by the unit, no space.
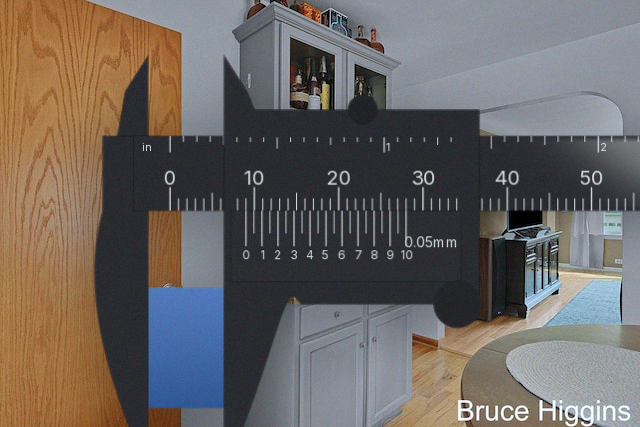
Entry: 9.0mm
